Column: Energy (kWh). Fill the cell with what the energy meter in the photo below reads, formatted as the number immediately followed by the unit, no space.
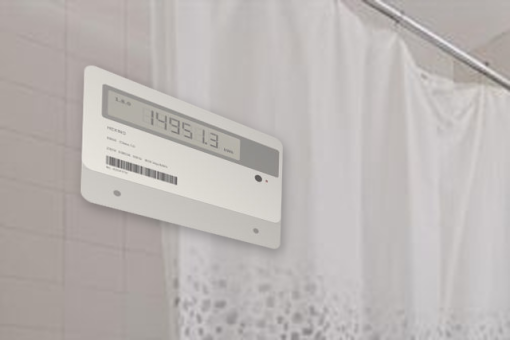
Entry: 14951.3kWh
